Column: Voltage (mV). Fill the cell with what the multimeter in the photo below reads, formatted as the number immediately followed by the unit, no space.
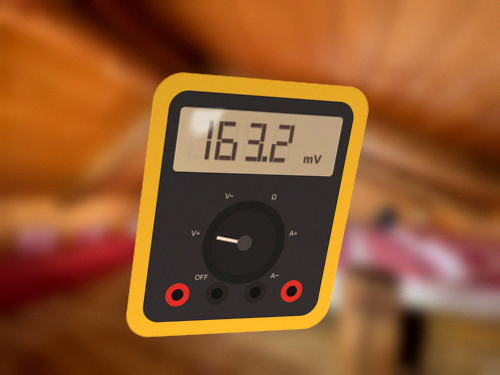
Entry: 163.2mV
